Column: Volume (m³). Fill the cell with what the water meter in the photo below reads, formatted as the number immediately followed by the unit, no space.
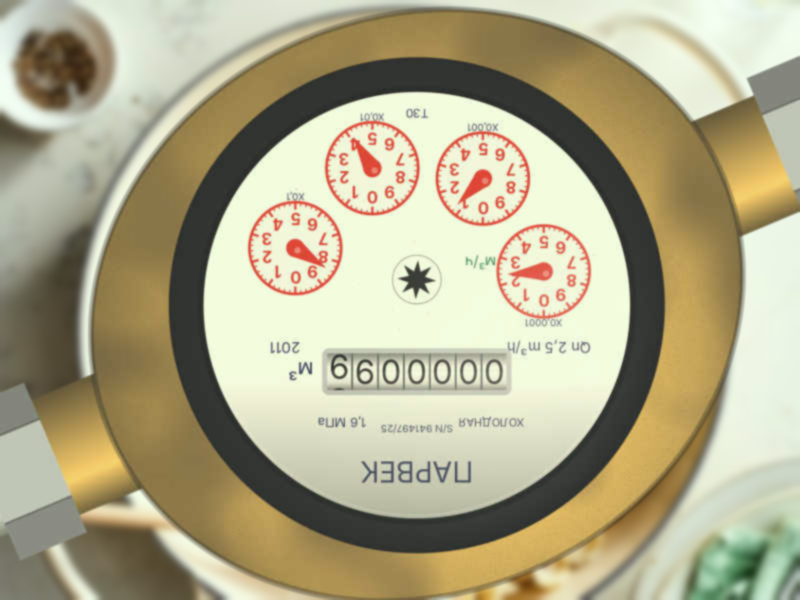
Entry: 98.8412m³
